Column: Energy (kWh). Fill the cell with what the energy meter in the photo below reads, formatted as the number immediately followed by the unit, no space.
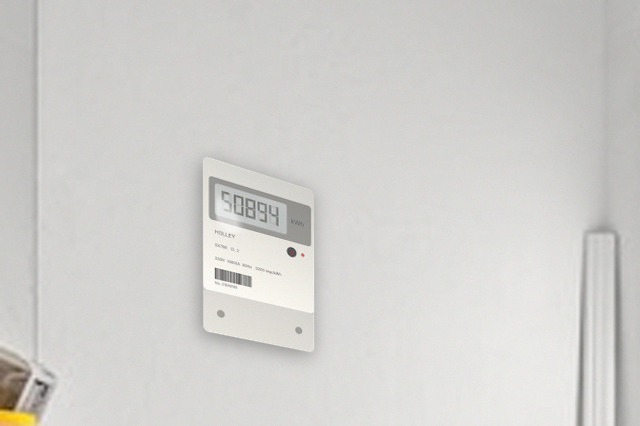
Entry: 50894kWh
